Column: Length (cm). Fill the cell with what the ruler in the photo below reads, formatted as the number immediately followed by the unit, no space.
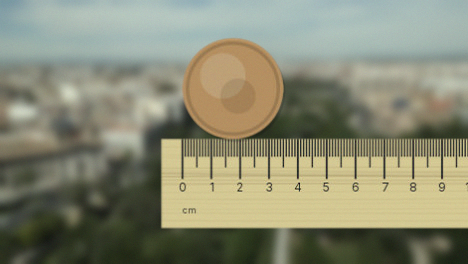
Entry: 3.5cm
